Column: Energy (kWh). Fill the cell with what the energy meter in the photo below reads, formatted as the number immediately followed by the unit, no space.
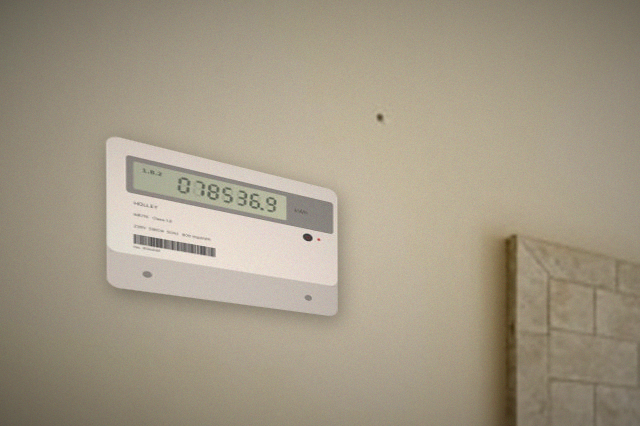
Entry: 78536.9kWh
